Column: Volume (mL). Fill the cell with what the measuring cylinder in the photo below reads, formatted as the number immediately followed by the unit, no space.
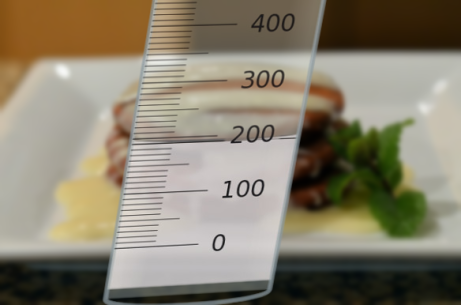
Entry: 190mL
